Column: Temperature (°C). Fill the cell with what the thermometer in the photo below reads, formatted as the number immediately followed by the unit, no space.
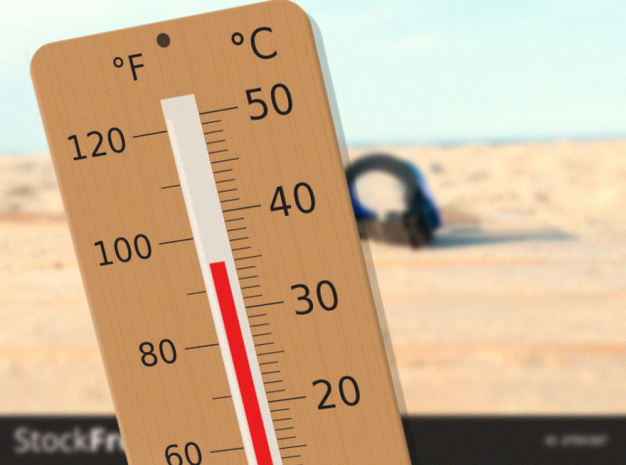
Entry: 35°C
